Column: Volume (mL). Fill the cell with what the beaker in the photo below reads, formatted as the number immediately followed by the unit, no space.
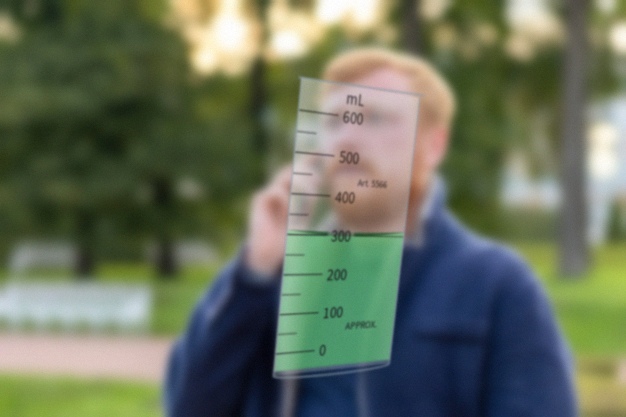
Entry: 300mL
